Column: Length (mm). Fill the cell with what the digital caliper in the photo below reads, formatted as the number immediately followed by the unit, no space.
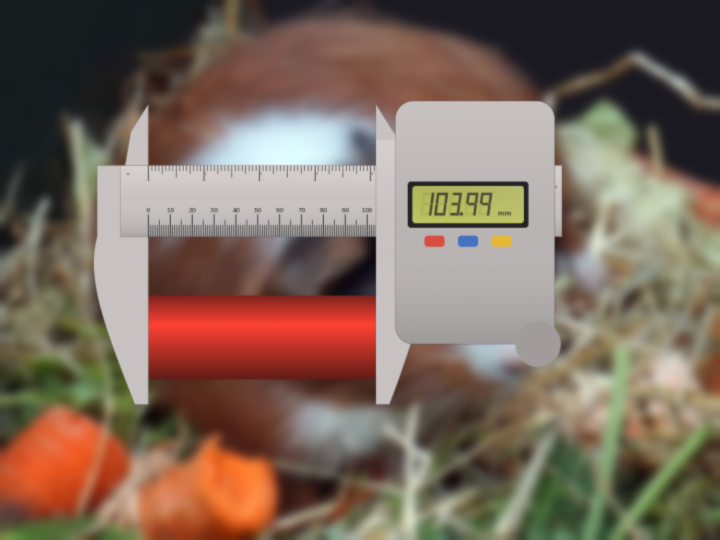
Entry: 103.99mm
